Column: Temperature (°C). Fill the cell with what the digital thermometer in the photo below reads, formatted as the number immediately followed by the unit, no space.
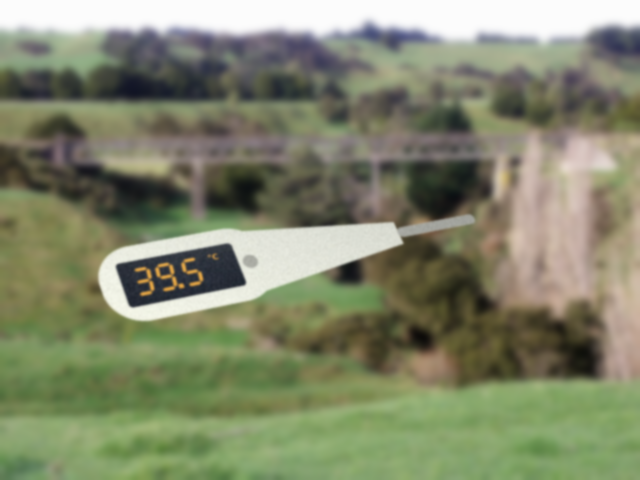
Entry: 39.5°C
